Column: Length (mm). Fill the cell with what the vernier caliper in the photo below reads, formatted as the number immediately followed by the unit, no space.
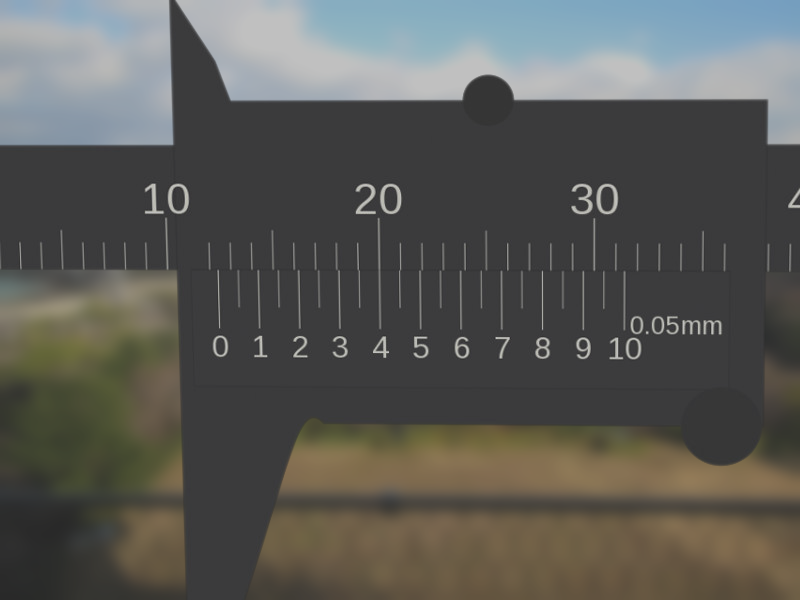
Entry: 12.4mm
